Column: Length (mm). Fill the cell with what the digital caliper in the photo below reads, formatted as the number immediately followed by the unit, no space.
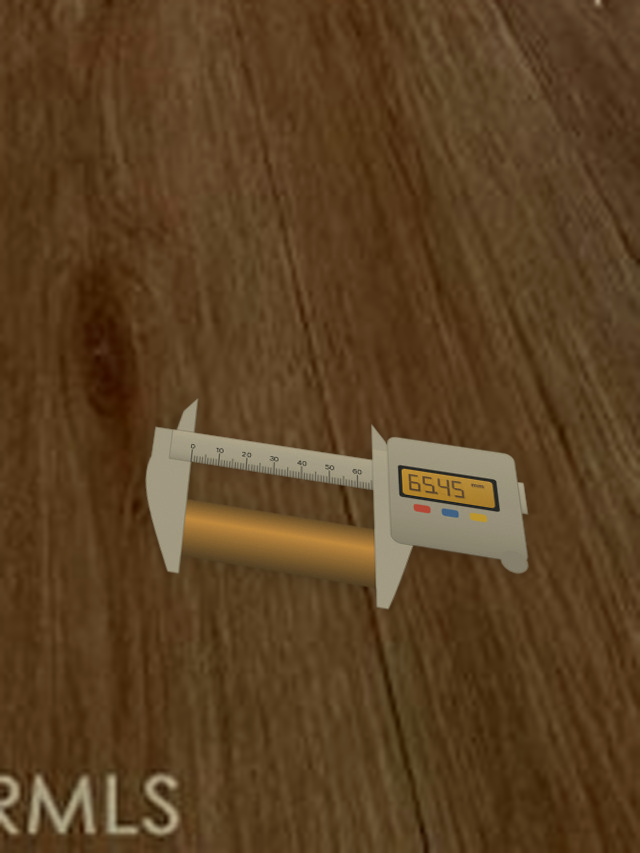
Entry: 65.45mm
